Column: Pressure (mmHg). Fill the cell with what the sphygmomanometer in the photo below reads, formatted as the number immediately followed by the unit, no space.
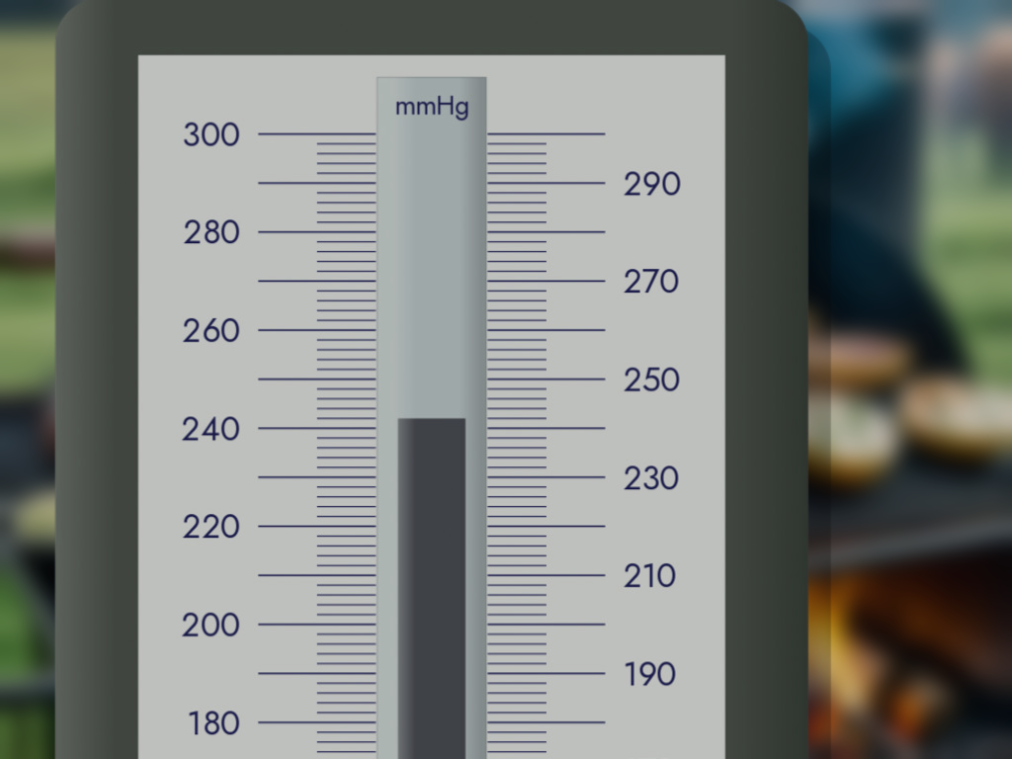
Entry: 242mmHg
